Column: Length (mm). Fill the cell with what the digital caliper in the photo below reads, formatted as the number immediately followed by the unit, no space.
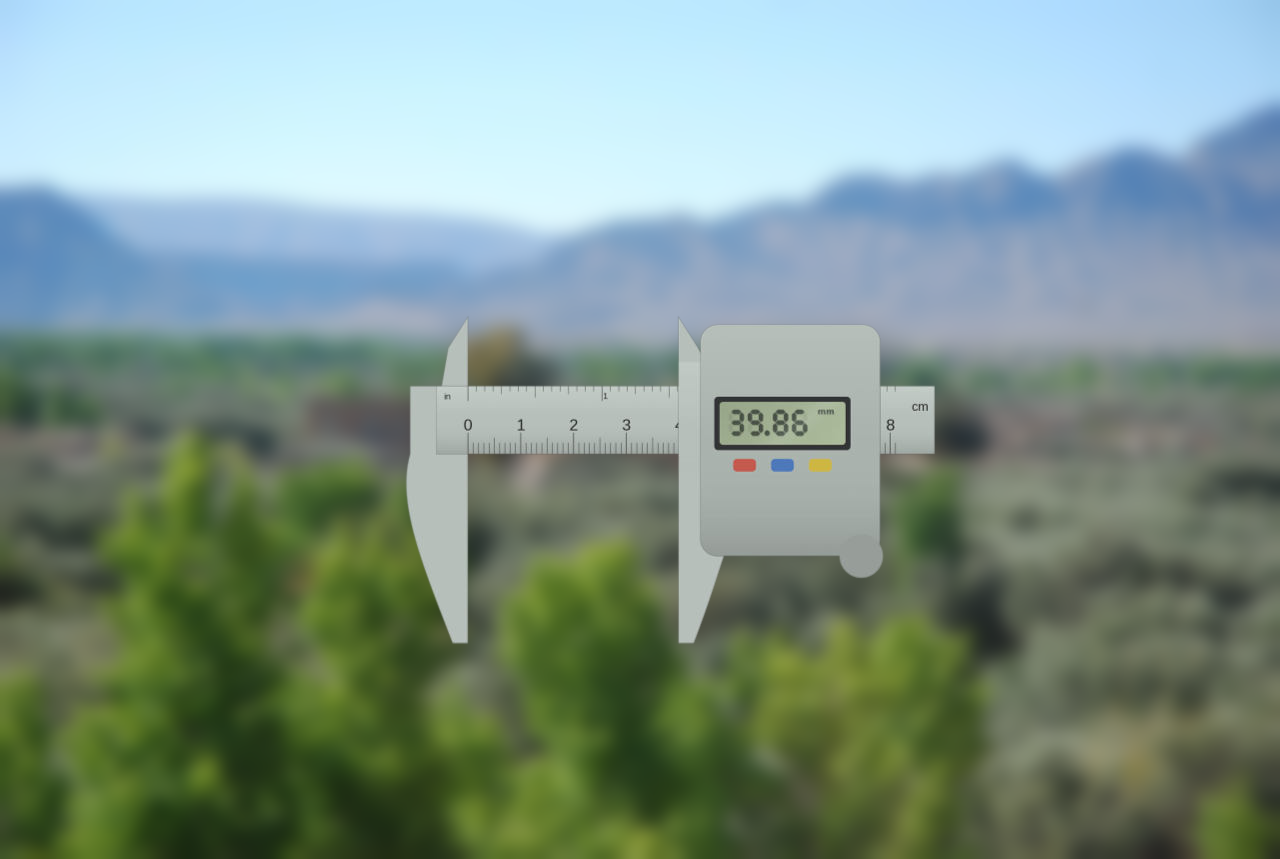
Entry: 39.86mm
